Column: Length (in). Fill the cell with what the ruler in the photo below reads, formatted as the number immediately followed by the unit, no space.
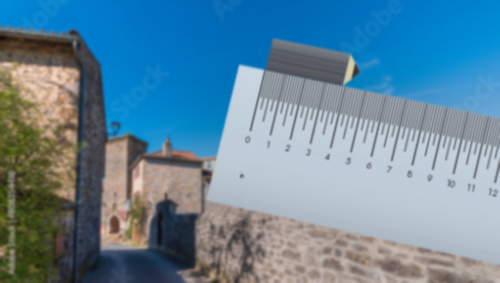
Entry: 4.5in
